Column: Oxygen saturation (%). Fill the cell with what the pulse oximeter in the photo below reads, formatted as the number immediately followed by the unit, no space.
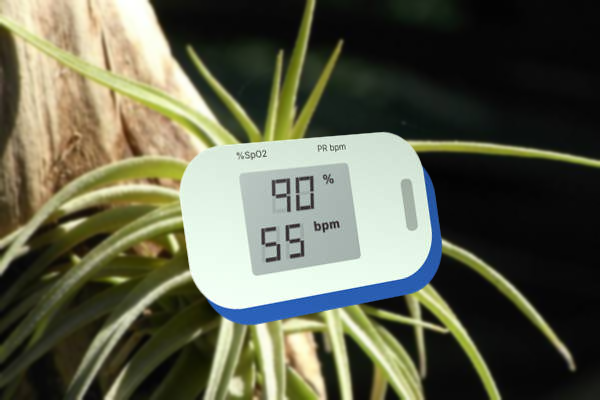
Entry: 90%
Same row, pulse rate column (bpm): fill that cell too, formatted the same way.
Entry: 55bpm
